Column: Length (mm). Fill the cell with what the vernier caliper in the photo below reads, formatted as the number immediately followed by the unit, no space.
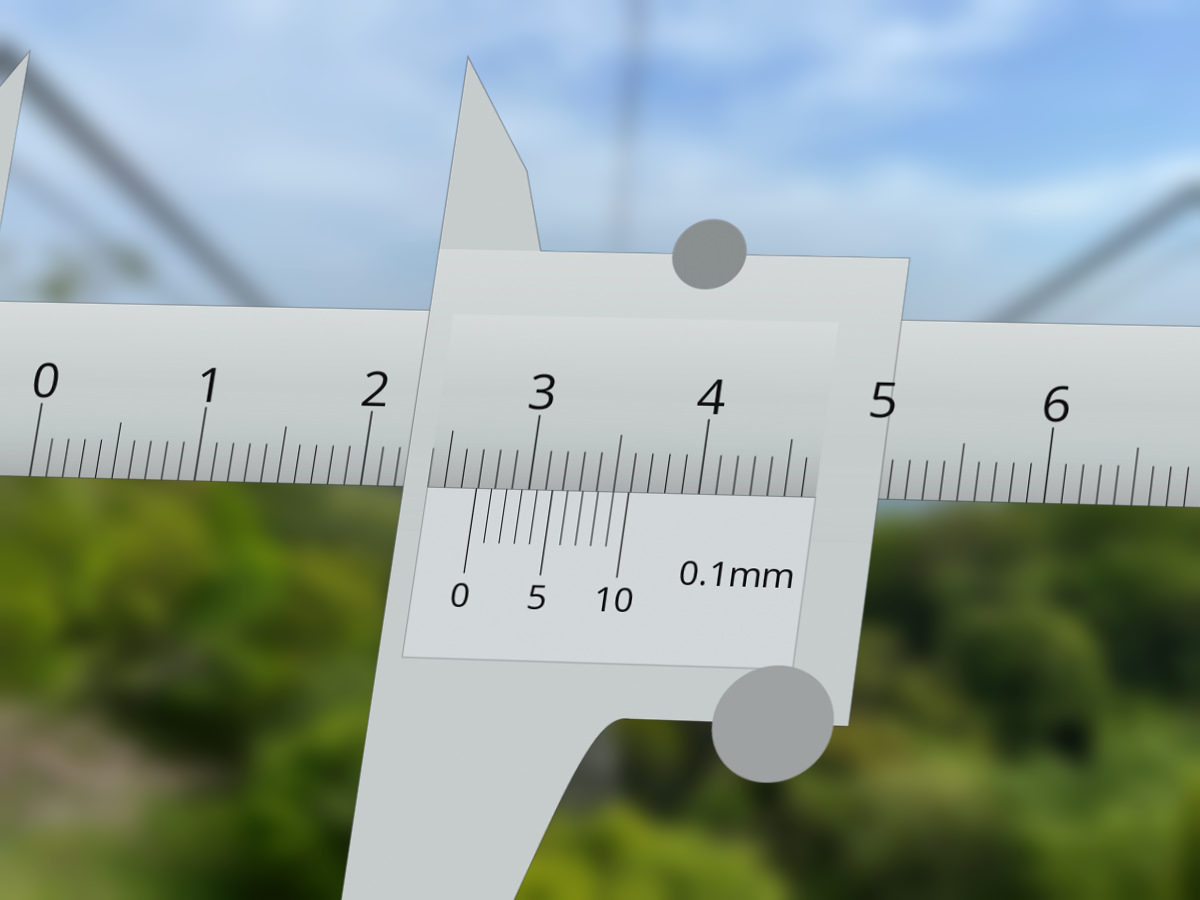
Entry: 26.9mm
